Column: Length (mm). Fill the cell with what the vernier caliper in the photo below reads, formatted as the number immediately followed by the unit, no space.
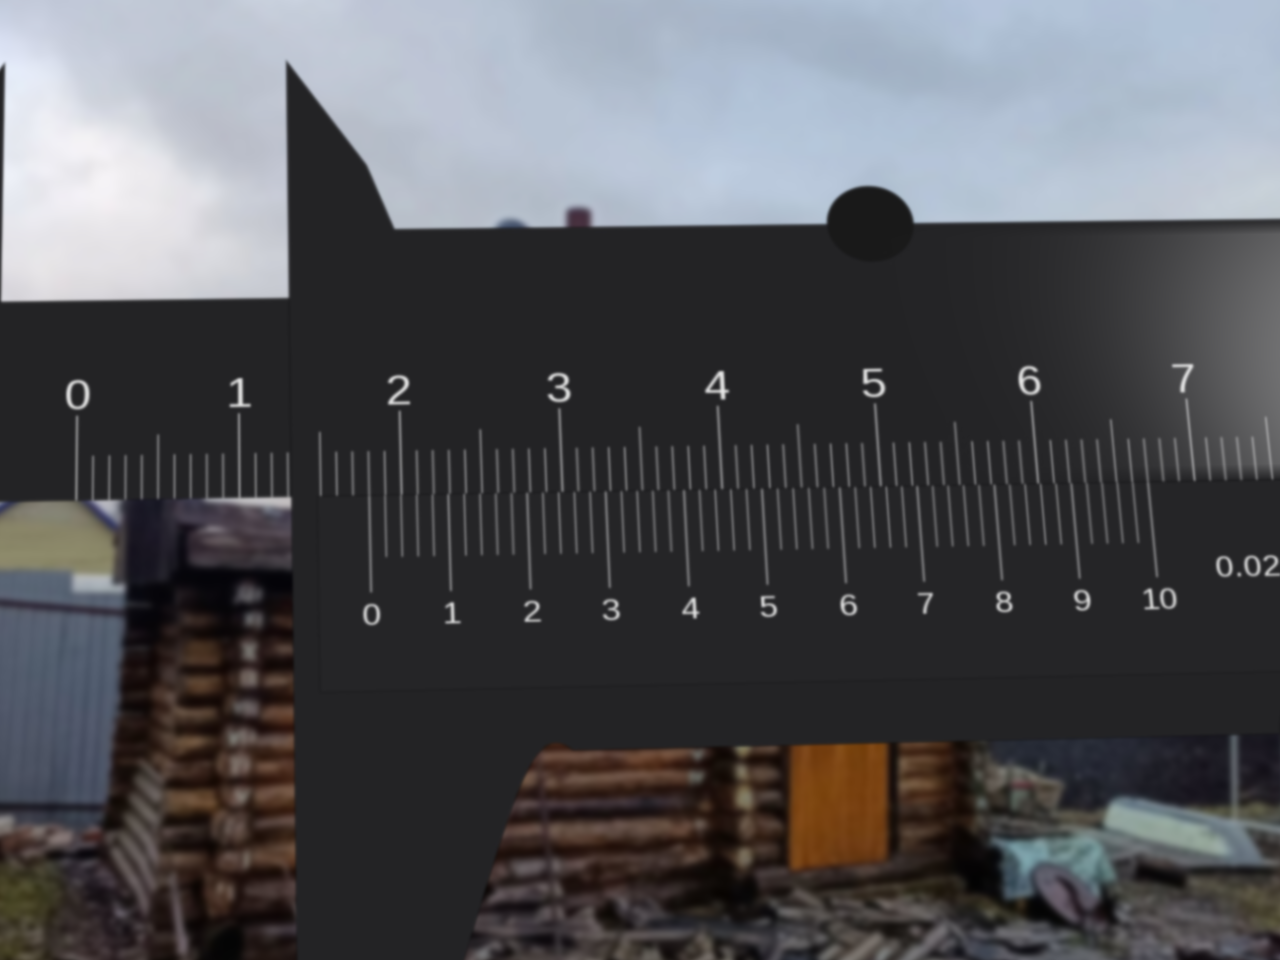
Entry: 18.0mm
